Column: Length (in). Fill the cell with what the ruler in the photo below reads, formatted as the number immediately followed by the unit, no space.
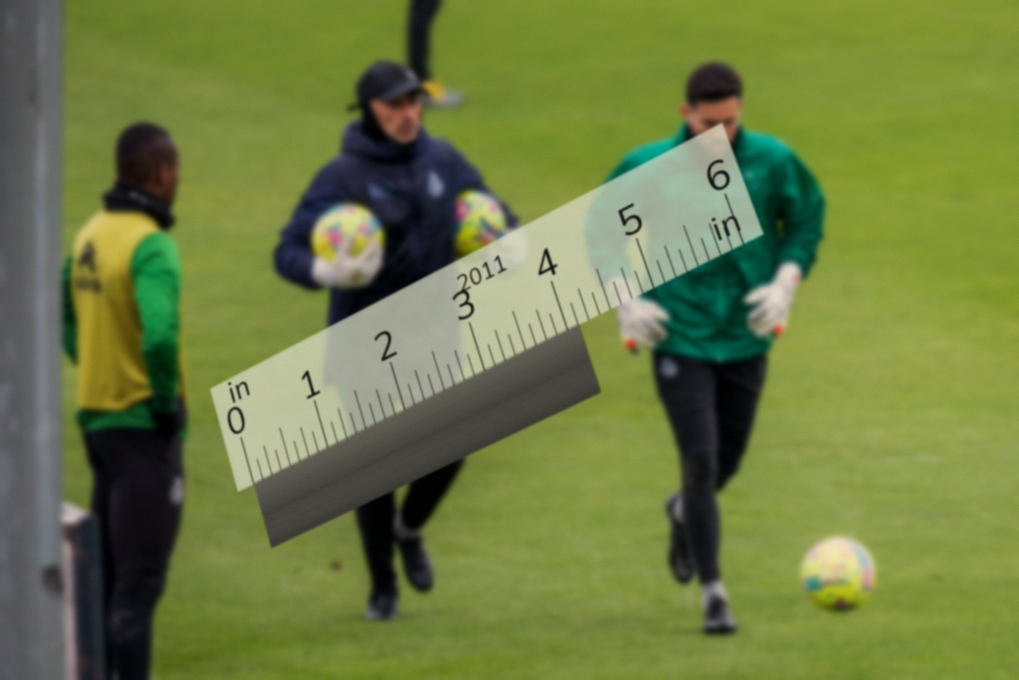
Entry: 4.125in
